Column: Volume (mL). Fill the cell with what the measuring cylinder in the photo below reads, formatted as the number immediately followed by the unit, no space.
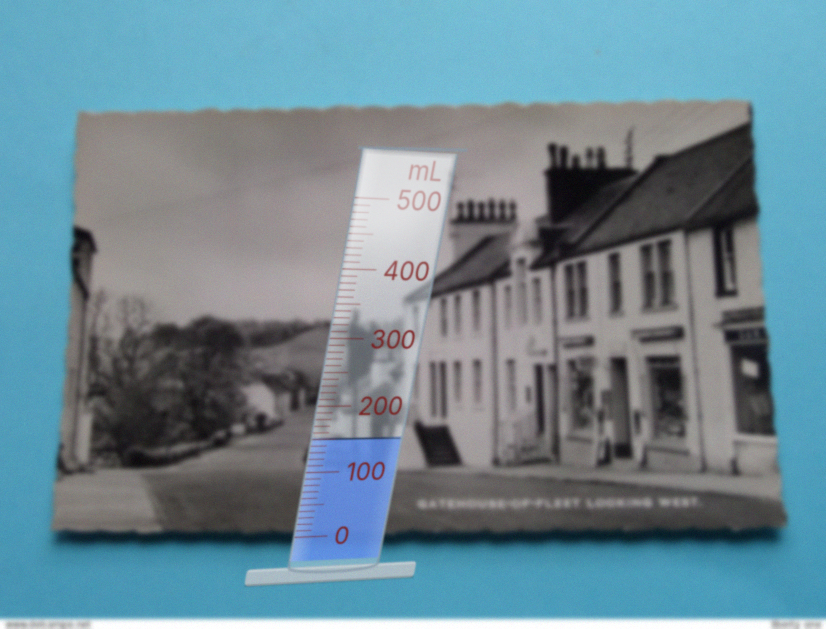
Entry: 150mL
